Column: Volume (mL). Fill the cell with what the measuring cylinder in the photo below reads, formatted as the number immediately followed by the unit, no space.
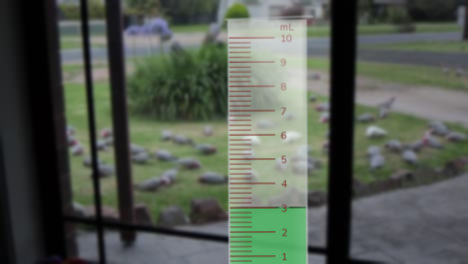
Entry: 3mL
